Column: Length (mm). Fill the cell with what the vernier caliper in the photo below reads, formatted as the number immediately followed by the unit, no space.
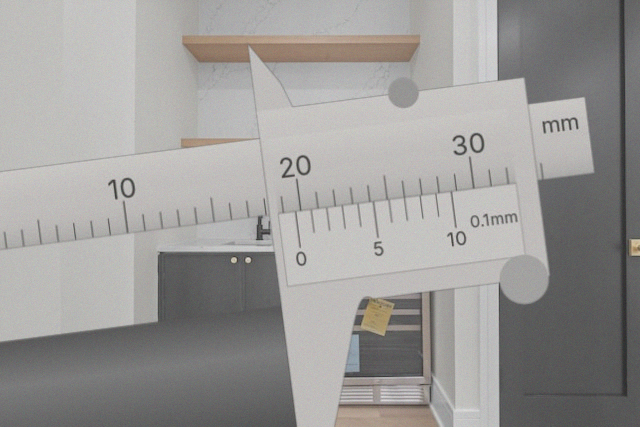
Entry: 19.7mm
